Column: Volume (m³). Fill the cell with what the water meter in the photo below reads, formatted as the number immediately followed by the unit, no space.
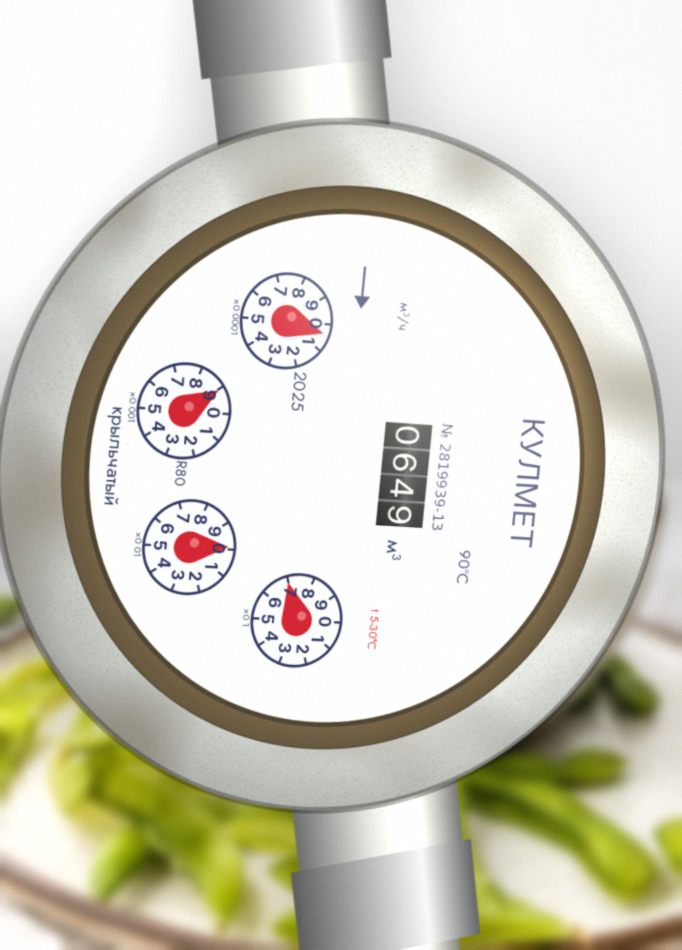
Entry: 649.6990m³
